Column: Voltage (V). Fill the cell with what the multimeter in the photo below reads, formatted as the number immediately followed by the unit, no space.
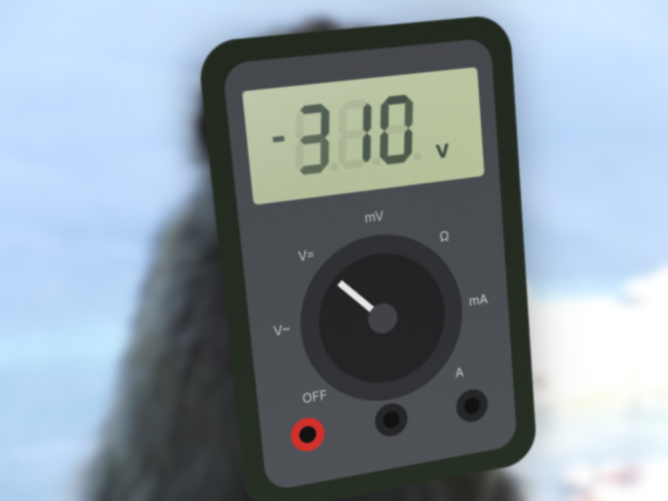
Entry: -310V
